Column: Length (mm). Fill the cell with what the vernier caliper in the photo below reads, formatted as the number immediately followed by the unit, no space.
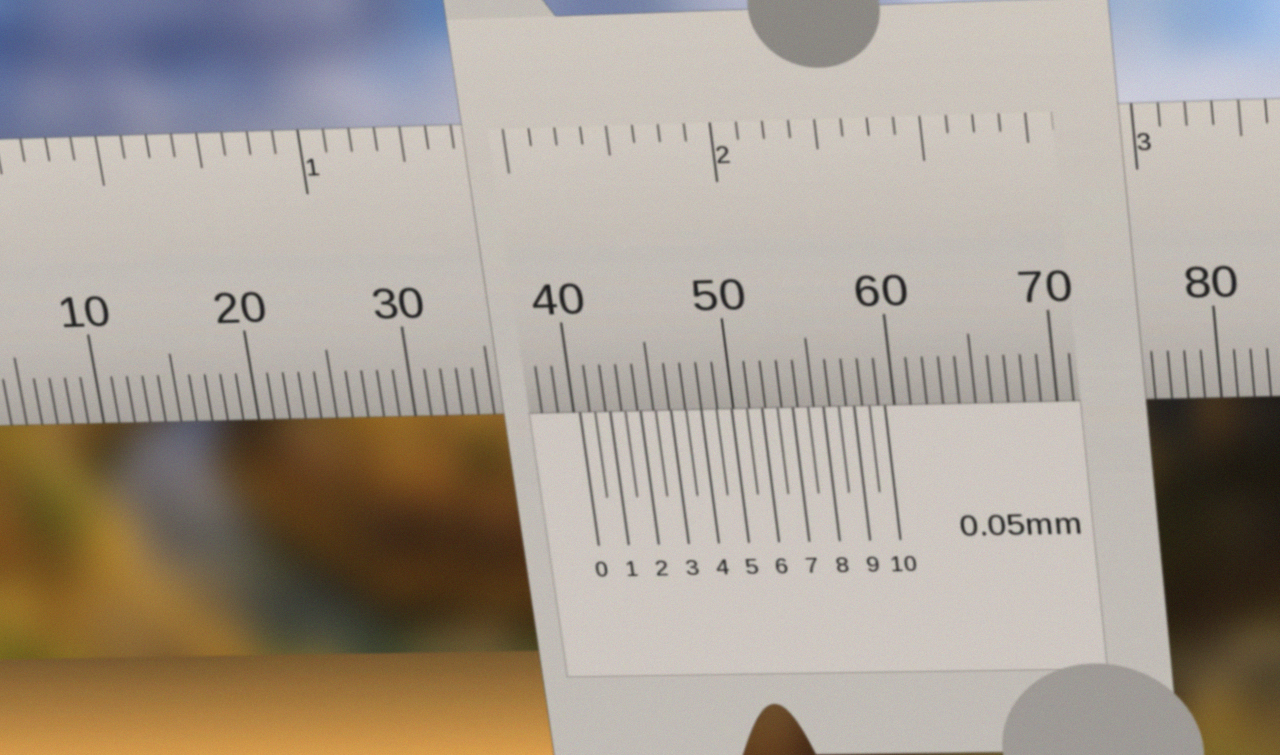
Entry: 40.4mm
